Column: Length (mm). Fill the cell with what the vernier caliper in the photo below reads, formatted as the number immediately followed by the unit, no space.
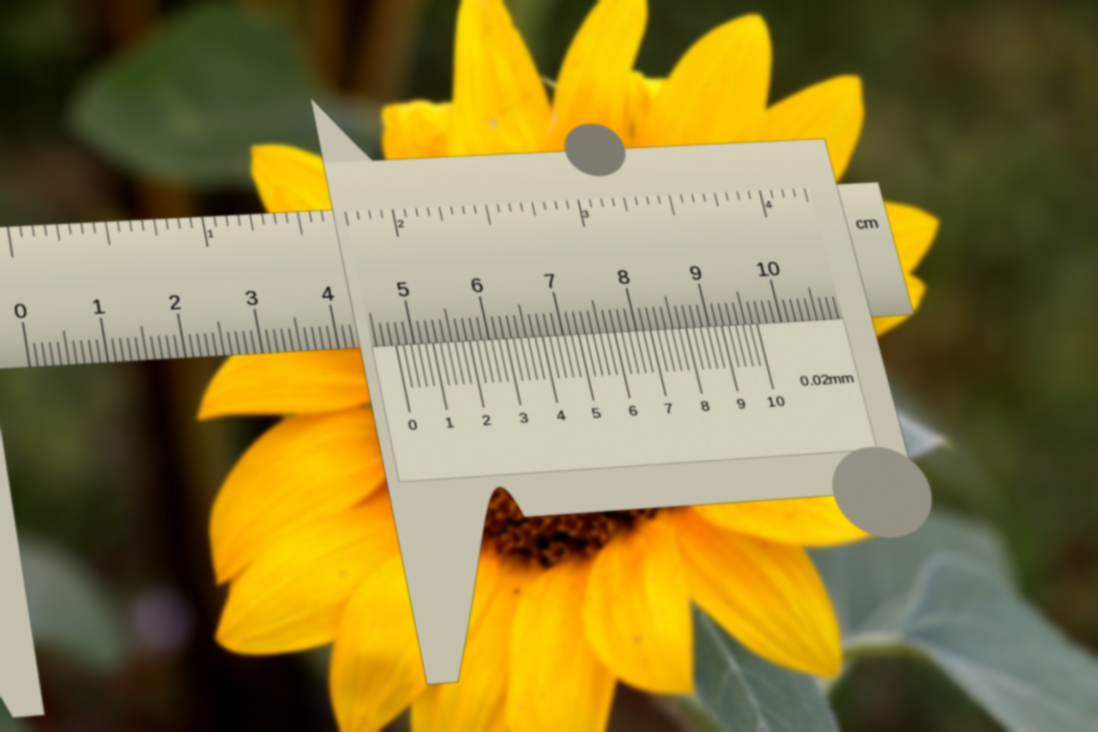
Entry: 47.6mm
